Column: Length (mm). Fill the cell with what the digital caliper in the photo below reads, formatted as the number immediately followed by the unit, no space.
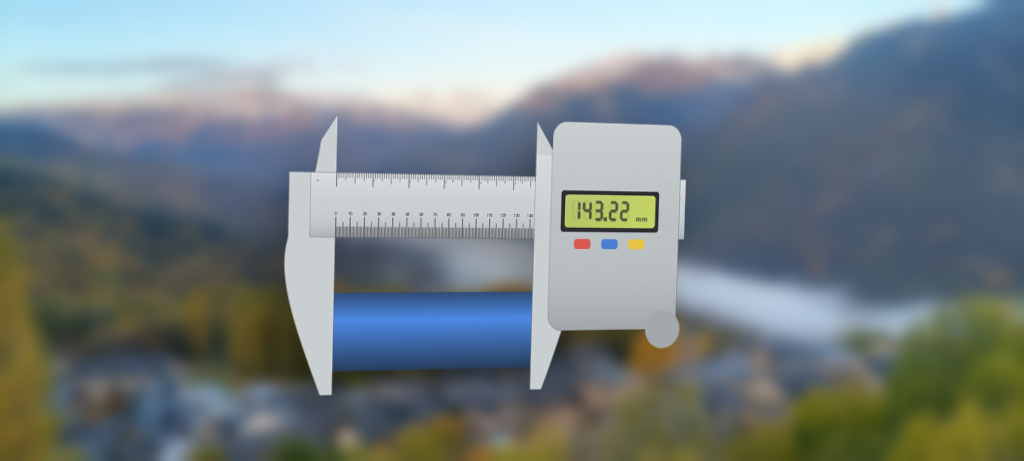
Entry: 143.22mm
